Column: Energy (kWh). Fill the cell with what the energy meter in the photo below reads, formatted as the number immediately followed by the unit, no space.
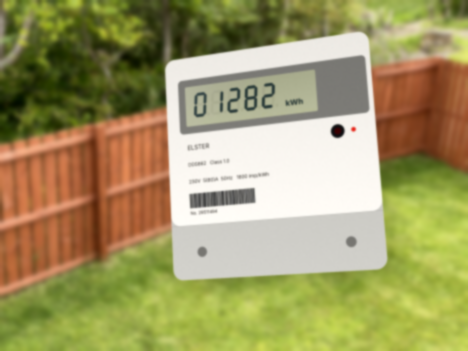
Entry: 1282kWh
